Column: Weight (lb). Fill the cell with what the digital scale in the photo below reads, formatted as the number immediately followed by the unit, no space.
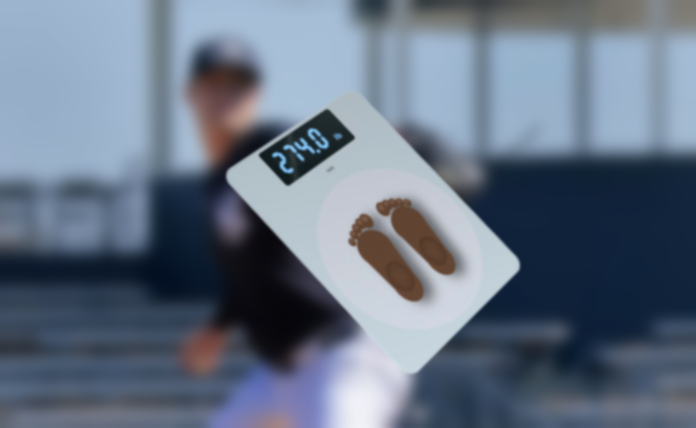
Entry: 274.0lb
